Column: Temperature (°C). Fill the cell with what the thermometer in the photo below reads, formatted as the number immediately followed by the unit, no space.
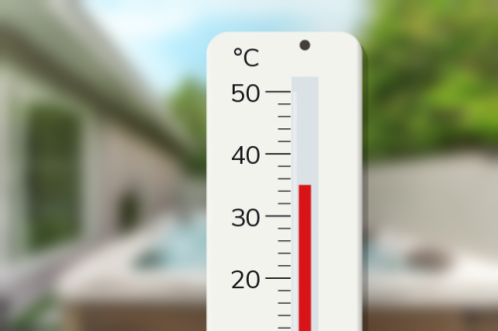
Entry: 35°C
